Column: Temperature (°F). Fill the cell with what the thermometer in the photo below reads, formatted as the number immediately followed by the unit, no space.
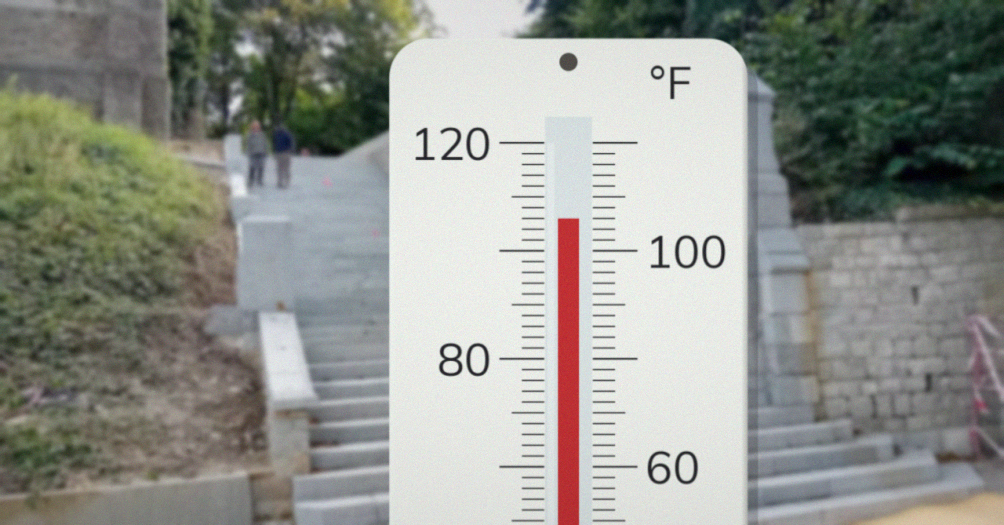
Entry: 106°F
